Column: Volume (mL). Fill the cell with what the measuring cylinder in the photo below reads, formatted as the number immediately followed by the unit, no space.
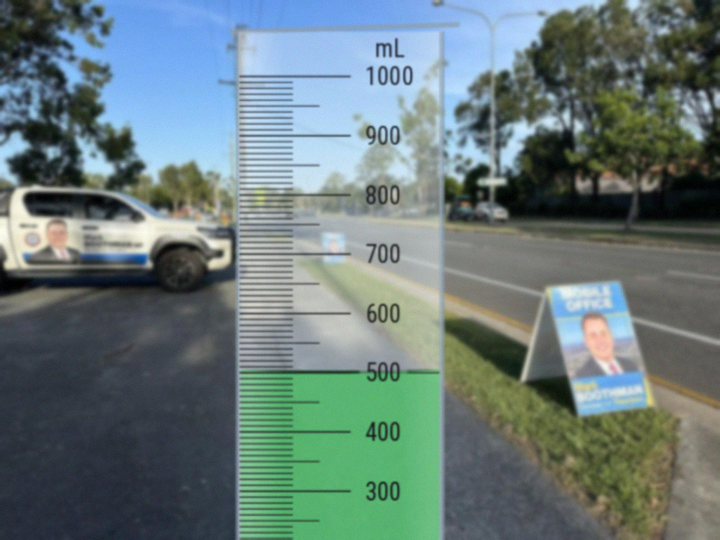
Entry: 500mL
